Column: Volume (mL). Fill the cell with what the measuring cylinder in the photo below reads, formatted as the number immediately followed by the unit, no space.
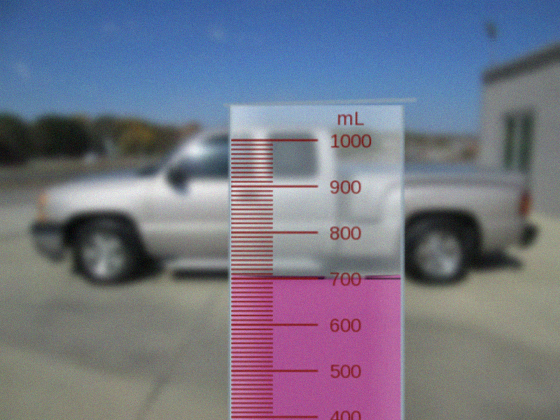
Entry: 700mL
